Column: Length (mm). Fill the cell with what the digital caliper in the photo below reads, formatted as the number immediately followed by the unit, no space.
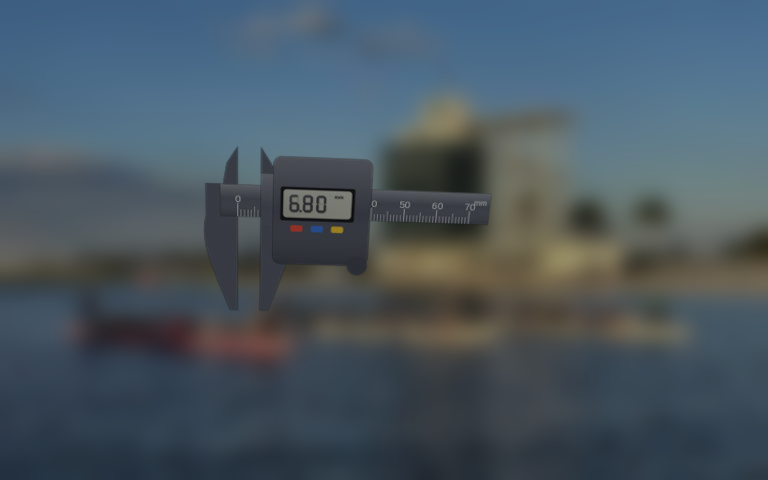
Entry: 6.80mm
